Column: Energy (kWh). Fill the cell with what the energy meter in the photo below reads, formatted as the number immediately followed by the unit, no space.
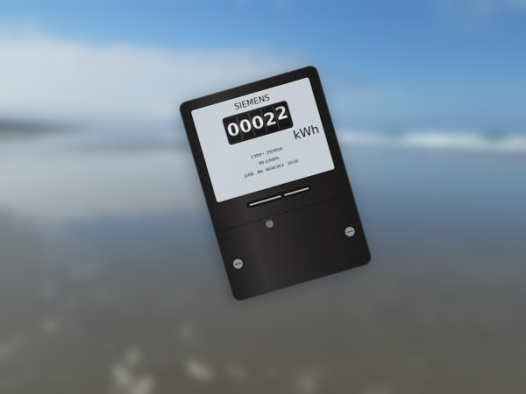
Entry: 22kWh
